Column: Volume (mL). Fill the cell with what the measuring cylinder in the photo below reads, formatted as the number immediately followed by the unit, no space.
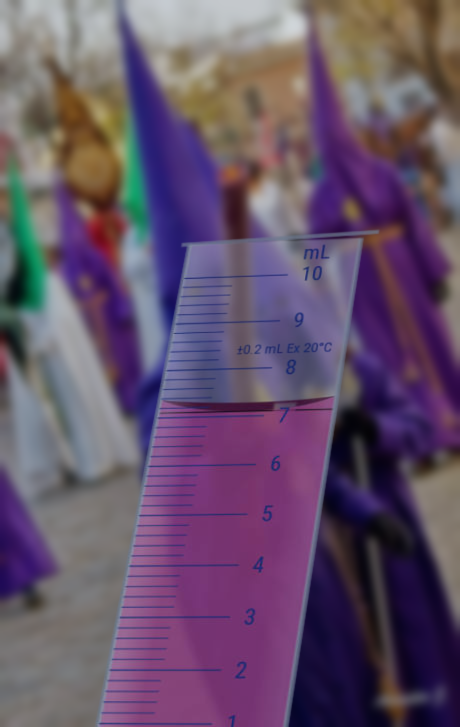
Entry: 7.1mL
